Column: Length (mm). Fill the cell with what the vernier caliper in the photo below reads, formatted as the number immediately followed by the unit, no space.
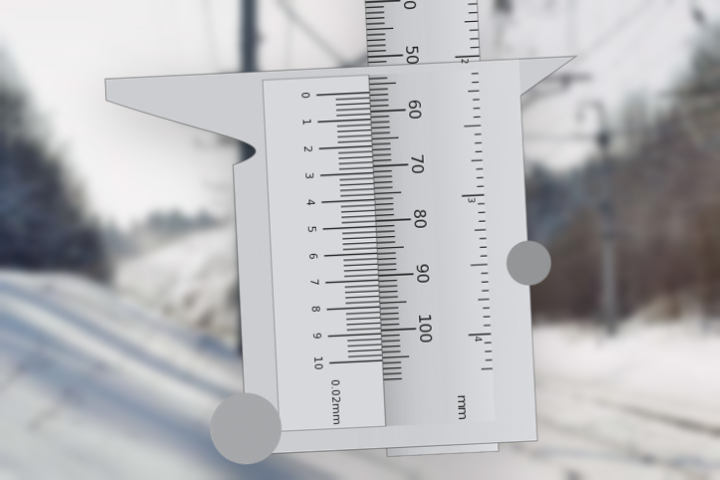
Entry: 56.5mm
